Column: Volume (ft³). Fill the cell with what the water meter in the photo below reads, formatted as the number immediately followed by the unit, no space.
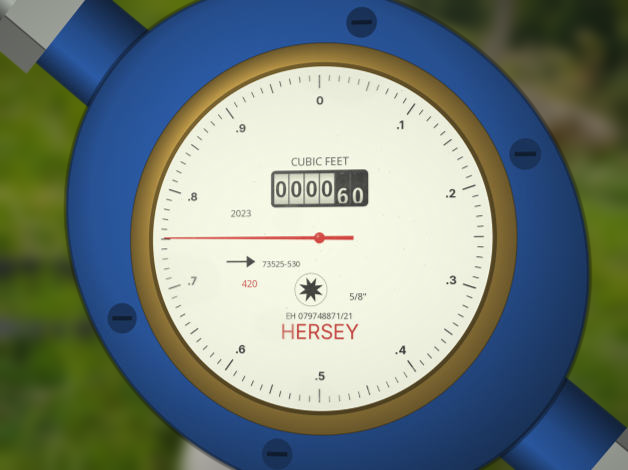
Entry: 59.75ft³
